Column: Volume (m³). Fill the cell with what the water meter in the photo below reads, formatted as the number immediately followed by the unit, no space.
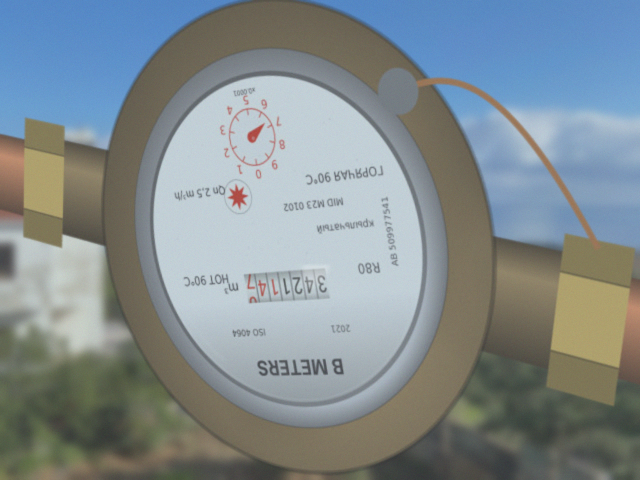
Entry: 3421.1466m³
